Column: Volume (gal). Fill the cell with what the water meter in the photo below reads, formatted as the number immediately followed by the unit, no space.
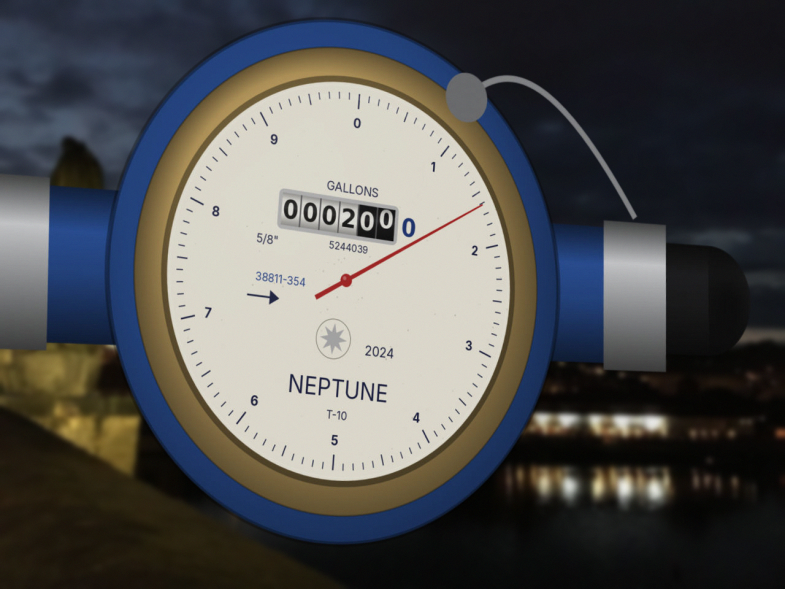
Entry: 2001.6gal
